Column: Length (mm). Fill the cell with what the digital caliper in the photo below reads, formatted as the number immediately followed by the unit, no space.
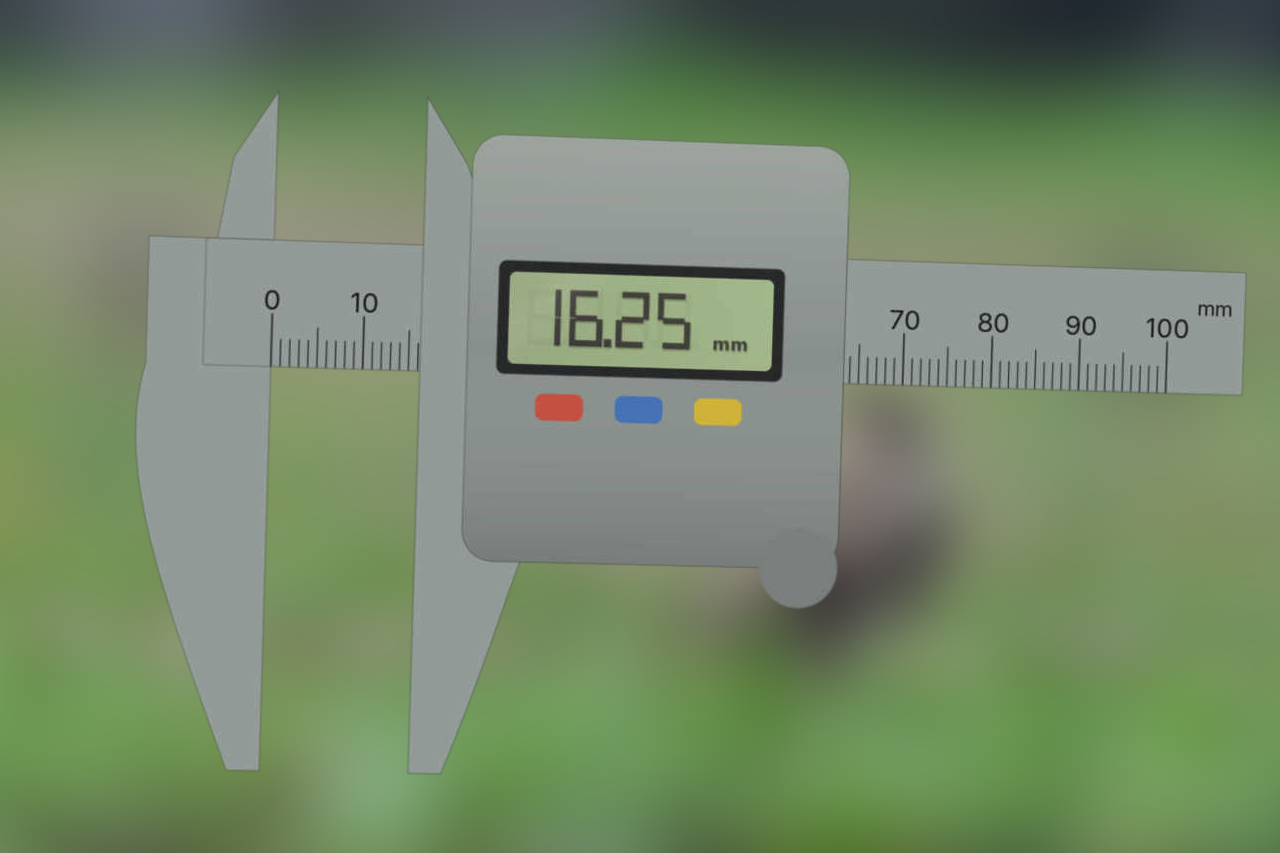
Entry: 16.25mm
